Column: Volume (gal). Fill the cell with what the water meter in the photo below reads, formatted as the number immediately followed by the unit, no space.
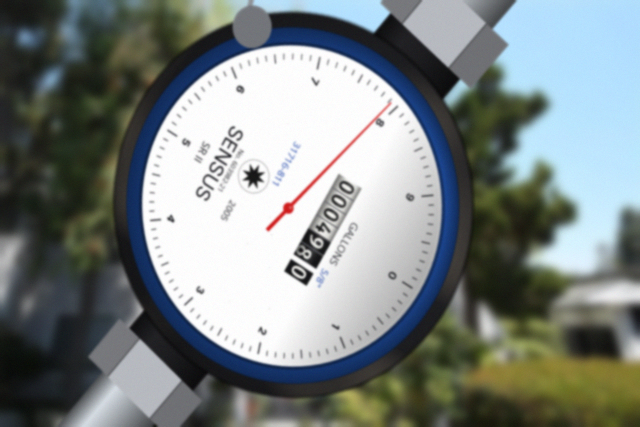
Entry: 4977.9gal
